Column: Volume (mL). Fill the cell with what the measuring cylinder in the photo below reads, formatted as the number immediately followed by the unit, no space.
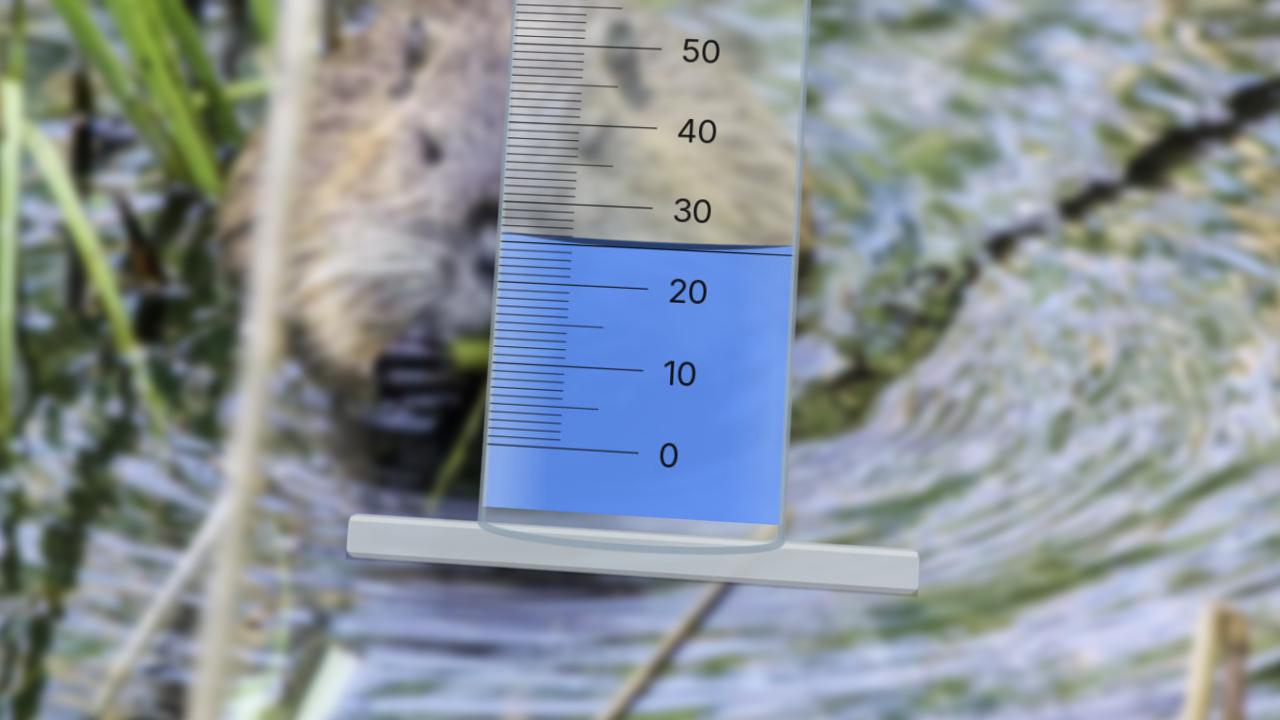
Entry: 25mL
